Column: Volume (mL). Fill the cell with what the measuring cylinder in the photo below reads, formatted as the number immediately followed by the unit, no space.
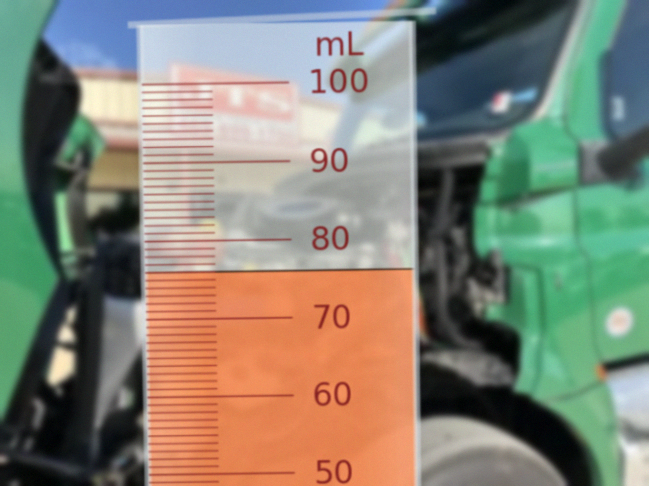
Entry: 76mL
